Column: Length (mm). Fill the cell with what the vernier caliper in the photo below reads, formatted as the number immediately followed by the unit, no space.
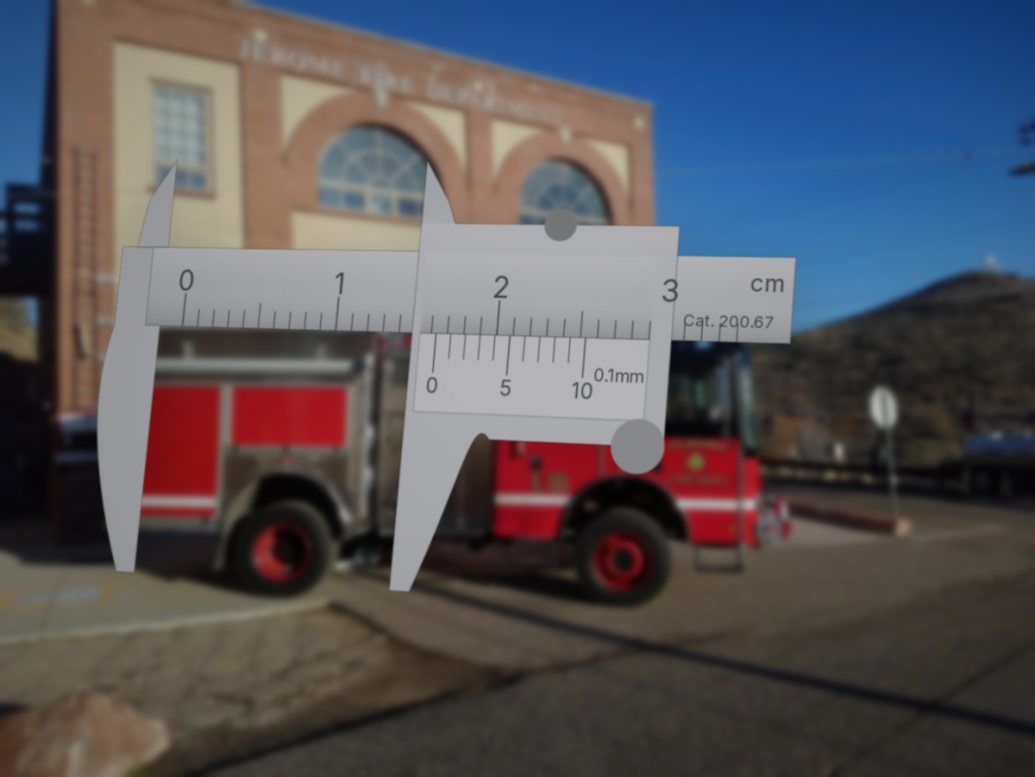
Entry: 16.3mm
